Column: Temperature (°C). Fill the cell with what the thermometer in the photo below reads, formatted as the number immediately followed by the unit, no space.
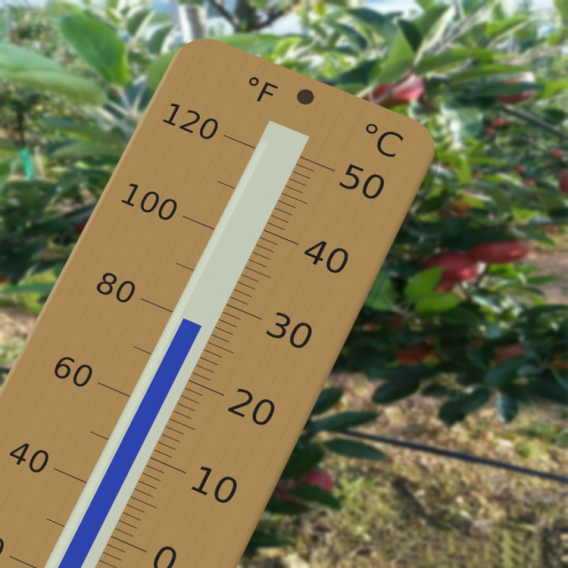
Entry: 26.5°C
